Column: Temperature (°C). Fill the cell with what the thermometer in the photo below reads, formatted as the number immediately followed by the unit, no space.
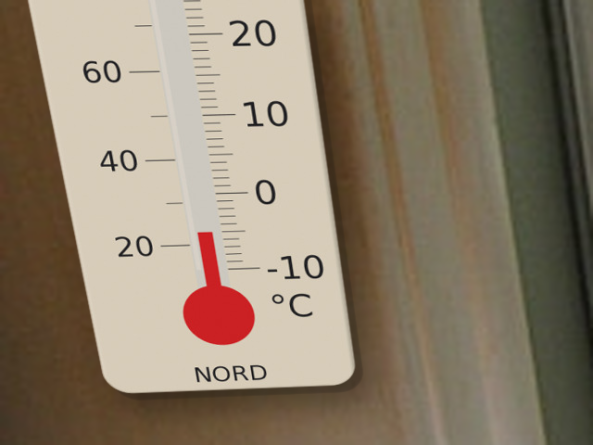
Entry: -5°C
